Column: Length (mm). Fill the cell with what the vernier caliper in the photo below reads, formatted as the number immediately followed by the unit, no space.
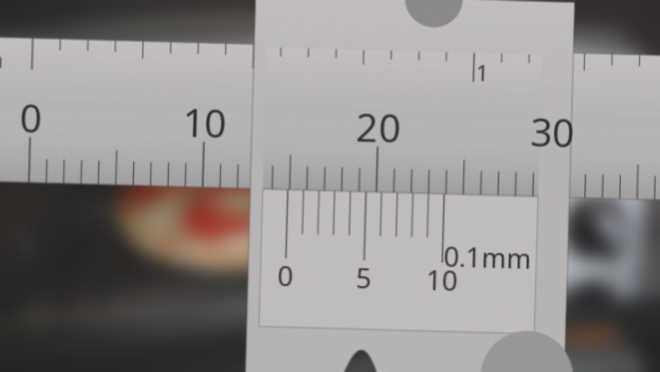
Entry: 14.9mm
